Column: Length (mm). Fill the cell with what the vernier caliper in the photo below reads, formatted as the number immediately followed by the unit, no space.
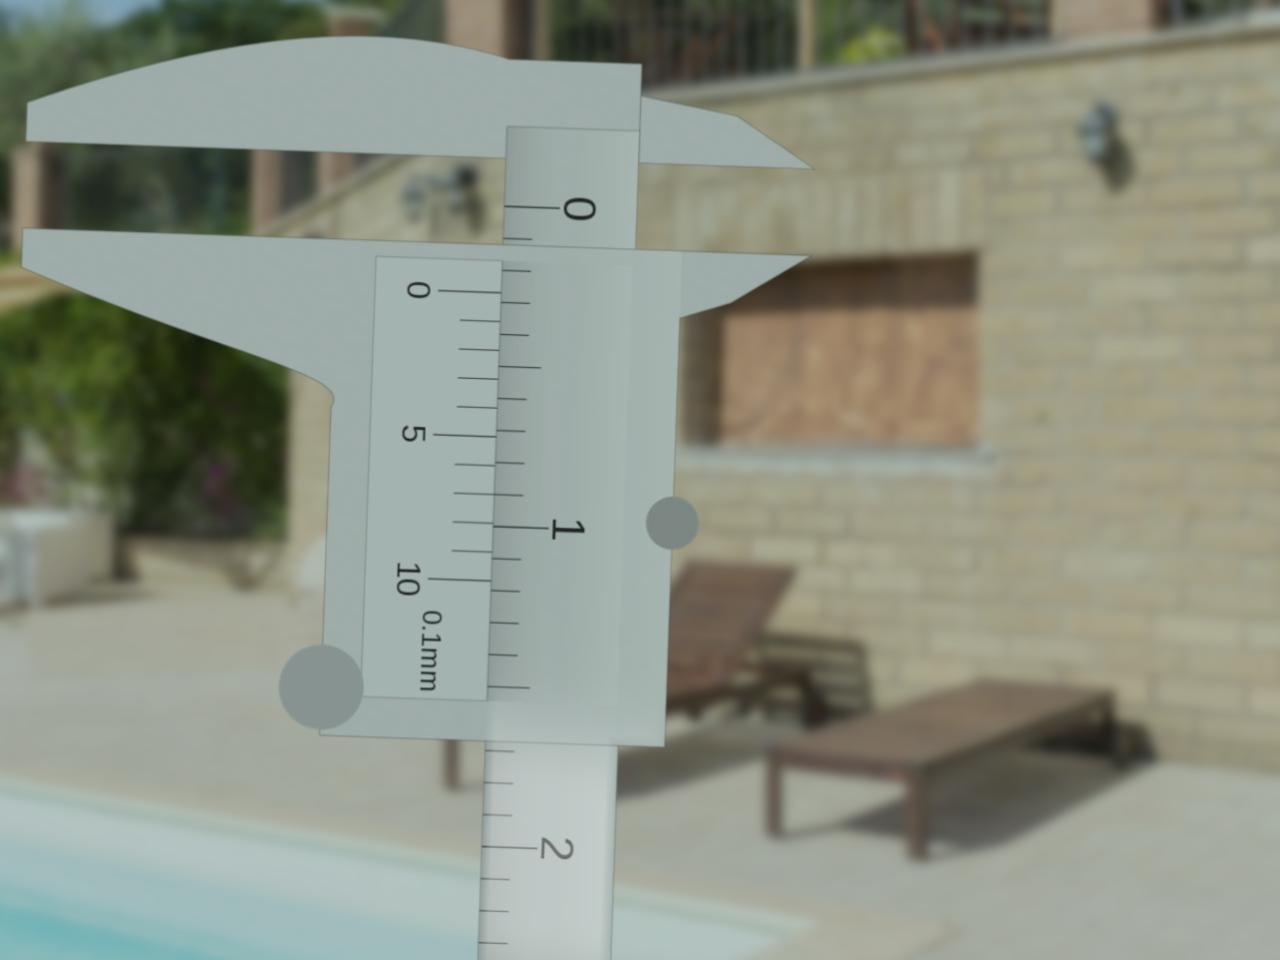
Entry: 2.7mm
